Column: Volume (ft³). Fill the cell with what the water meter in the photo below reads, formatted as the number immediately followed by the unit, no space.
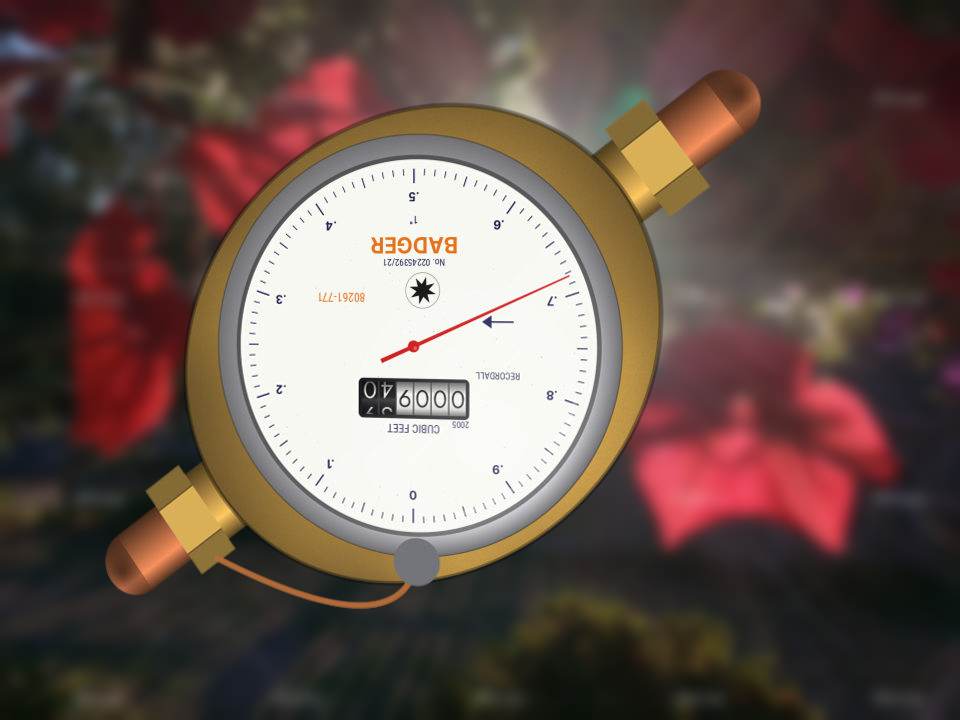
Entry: 939.68ft³
